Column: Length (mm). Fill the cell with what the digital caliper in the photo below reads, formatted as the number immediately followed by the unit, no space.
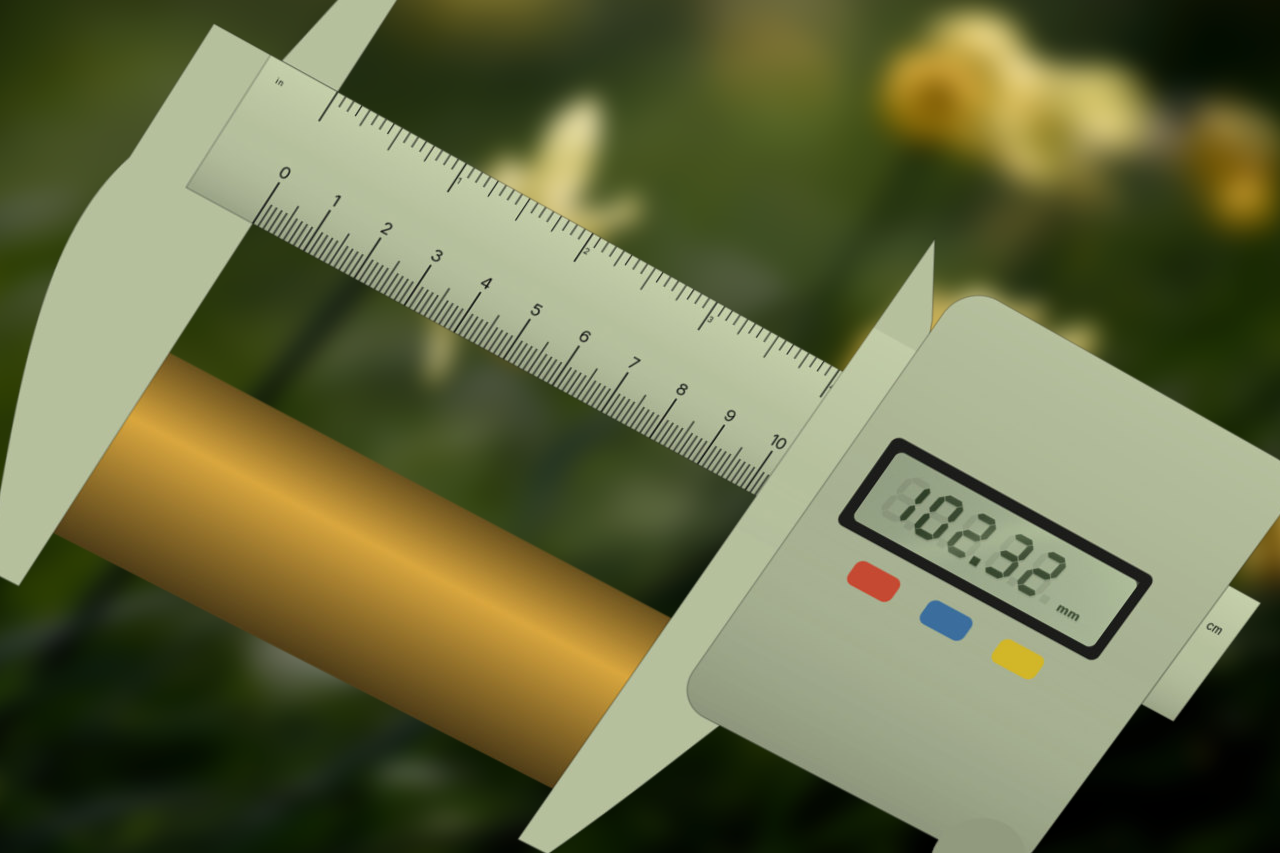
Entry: 102.32mm
